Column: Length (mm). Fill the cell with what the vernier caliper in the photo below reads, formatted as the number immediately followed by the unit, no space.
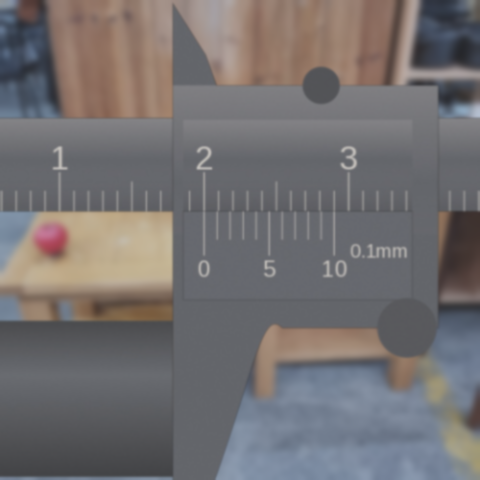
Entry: 20.0mm
